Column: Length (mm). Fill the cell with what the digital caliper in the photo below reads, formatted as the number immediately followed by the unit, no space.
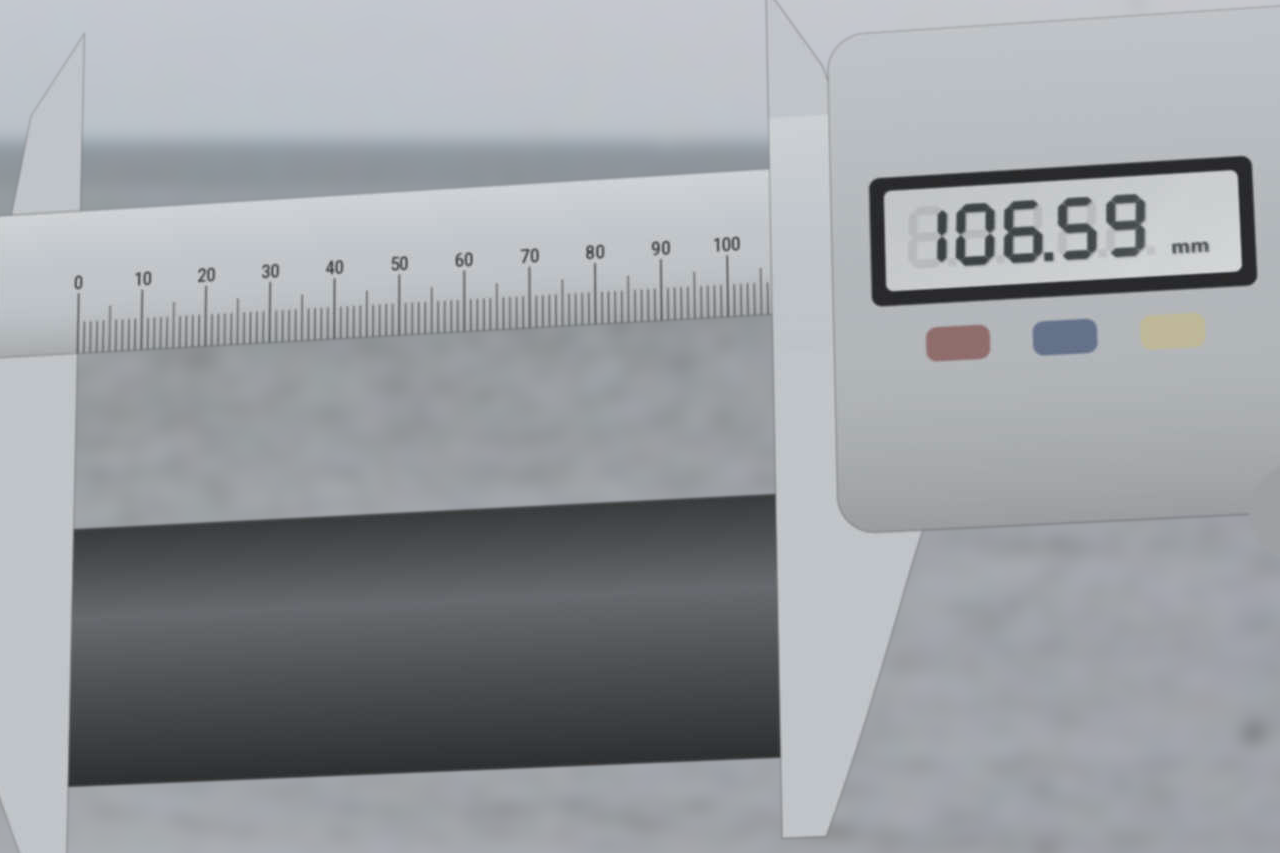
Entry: 106.59mm
